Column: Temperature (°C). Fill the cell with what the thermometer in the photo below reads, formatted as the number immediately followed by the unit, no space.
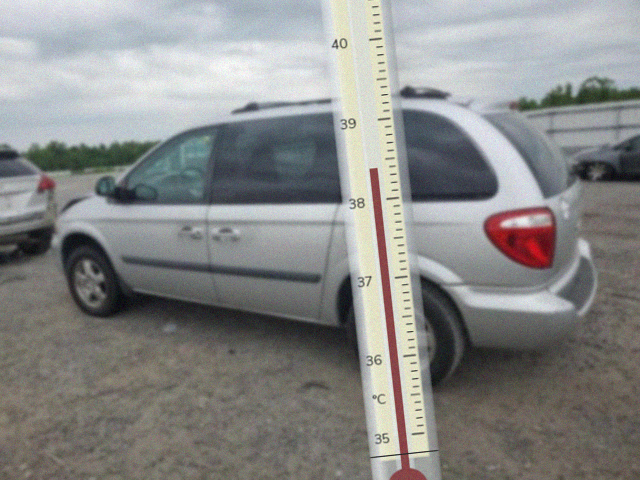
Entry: 38.4°C
